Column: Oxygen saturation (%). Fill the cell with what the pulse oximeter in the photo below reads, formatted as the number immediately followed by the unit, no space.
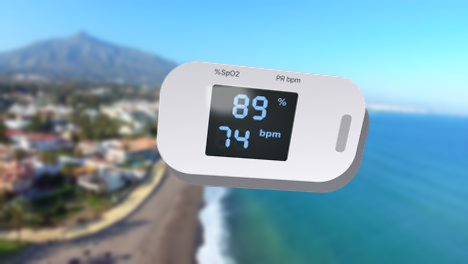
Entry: 89%
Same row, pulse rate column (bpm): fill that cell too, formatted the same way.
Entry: 74bpm
